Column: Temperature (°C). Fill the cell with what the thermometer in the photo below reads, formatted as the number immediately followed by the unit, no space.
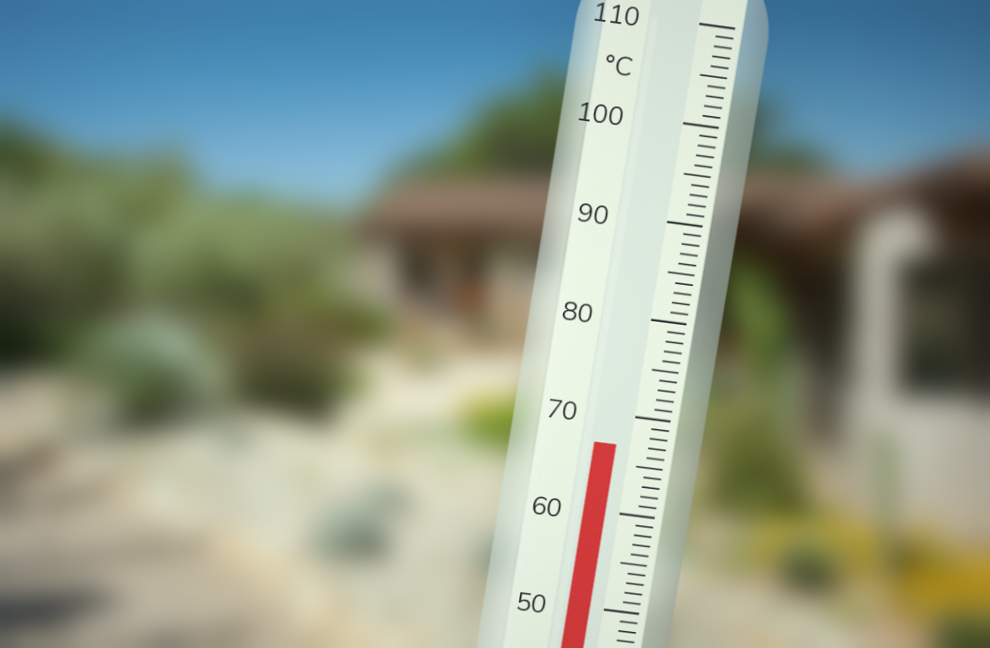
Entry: 67°C
